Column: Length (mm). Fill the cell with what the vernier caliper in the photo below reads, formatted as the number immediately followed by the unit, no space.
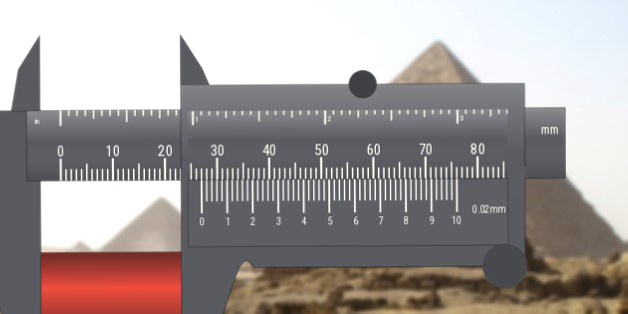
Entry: 27.0mm
